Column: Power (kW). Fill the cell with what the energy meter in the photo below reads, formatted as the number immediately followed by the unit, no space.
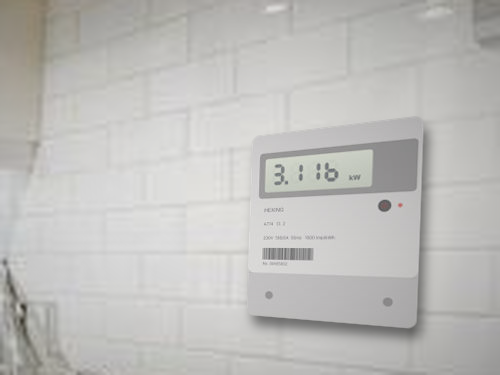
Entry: 3.116kW
